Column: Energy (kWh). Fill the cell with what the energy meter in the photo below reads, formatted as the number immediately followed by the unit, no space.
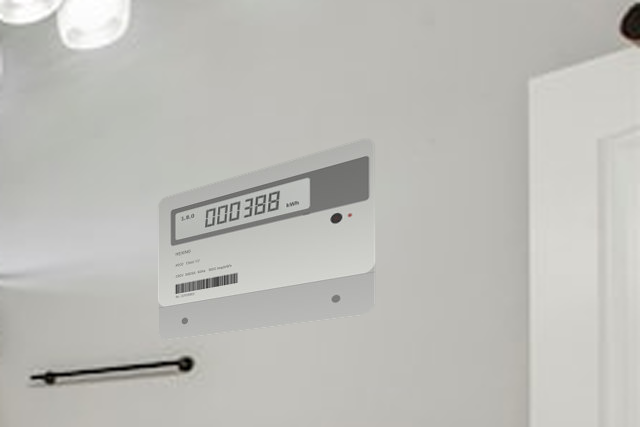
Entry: 388kWh
